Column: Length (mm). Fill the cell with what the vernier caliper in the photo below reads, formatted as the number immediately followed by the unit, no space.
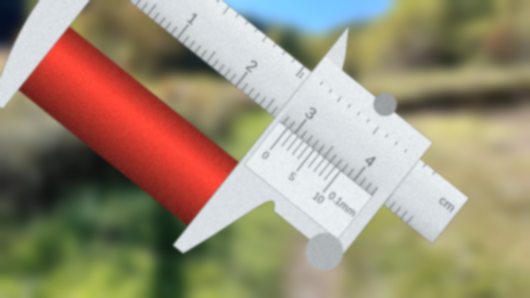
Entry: 28.8mm
